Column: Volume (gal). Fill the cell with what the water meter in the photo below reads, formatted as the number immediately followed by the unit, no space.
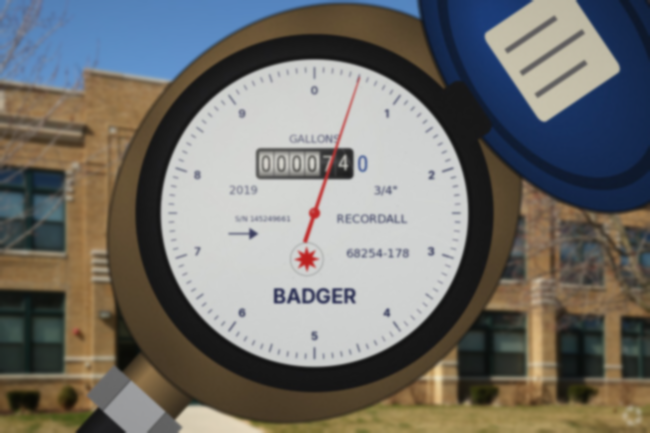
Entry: 740.5gal
